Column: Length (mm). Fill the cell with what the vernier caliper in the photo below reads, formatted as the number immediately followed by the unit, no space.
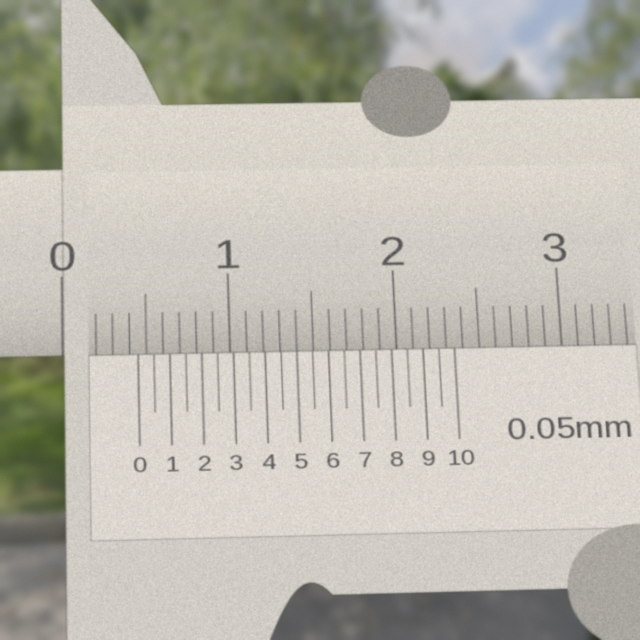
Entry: 4.5mm
